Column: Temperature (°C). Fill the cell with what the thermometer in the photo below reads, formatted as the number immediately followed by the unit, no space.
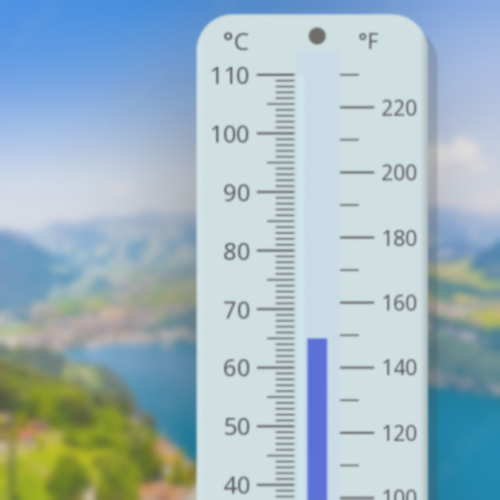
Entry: 65°C
